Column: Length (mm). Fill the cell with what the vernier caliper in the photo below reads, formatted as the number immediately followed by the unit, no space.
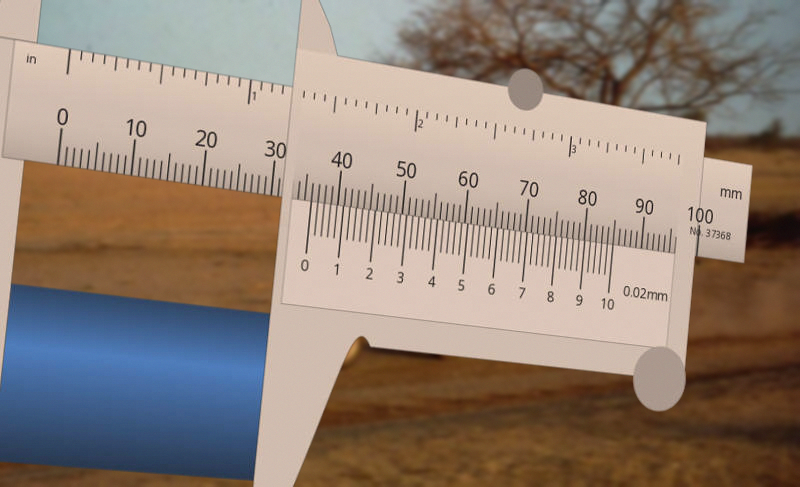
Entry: 36.0mm
